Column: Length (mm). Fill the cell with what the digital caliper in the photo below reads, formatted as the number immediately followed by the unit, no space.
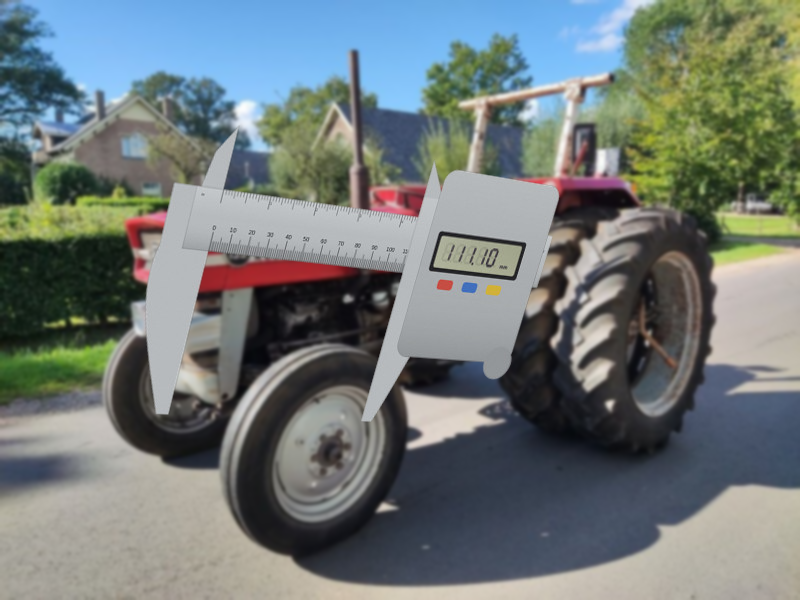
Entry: 111.10mm
